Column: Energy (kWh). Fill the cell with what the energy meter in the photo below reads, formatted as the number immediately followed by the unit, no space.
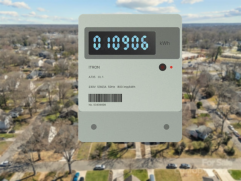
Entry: 10906kWh
